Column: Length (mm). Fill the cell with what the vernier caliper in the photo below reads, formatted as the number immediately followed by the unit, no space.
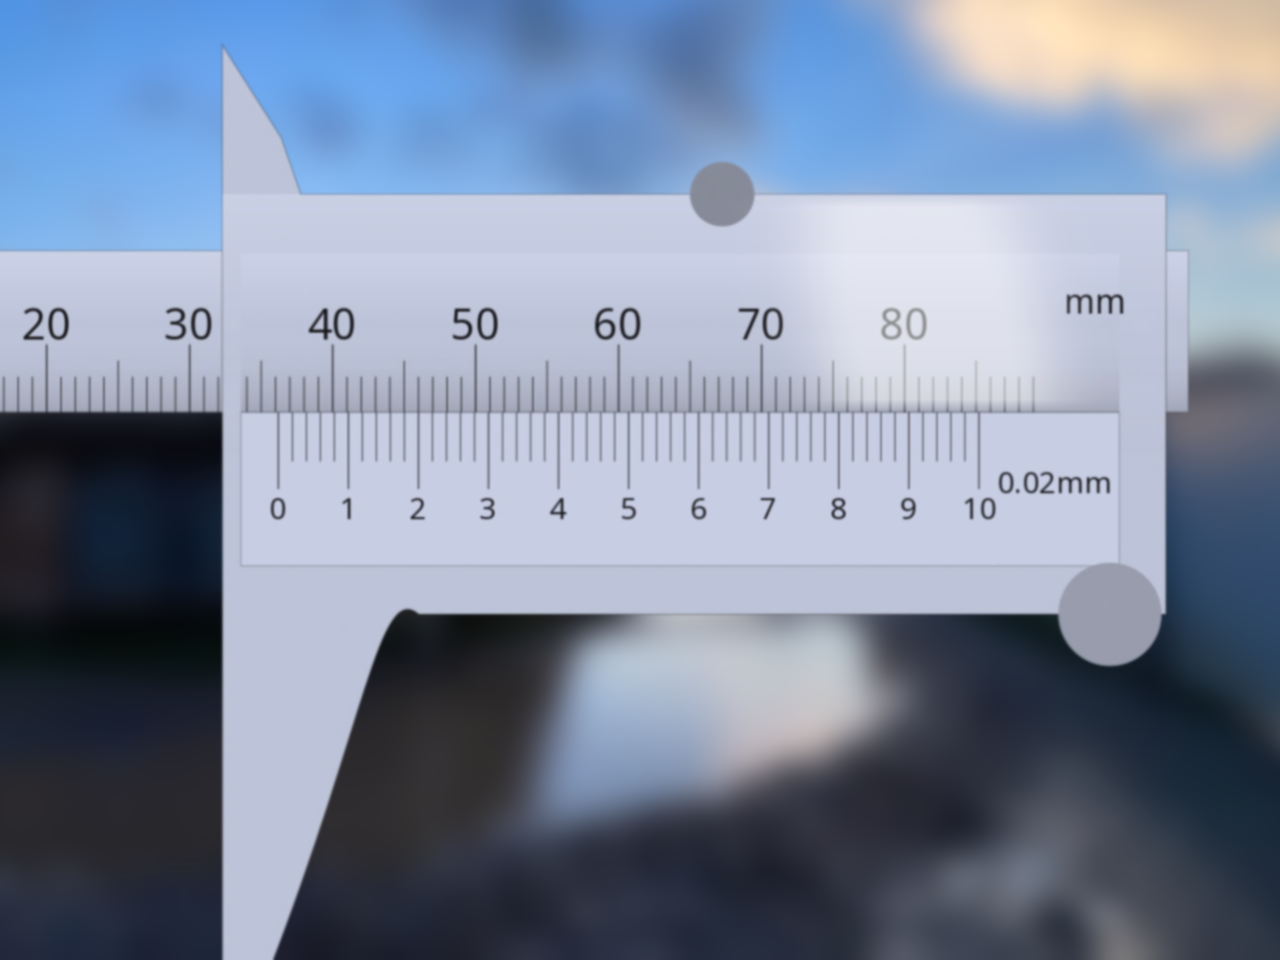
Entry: 36.2mm
